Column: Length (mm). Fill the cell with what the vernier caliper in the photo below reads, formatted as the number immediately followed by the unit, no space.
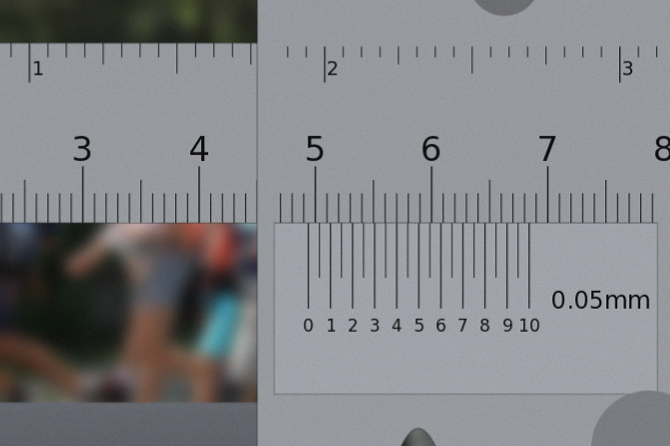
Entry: 49.4mm
